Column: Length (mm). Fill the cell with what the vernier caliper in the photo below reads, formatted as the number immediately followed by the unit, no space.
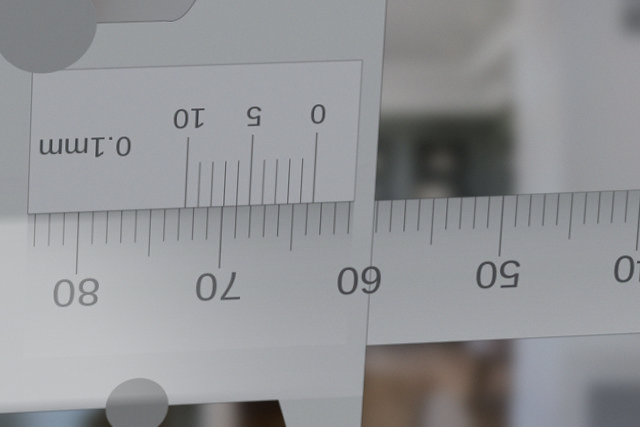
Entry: 63.6mm
